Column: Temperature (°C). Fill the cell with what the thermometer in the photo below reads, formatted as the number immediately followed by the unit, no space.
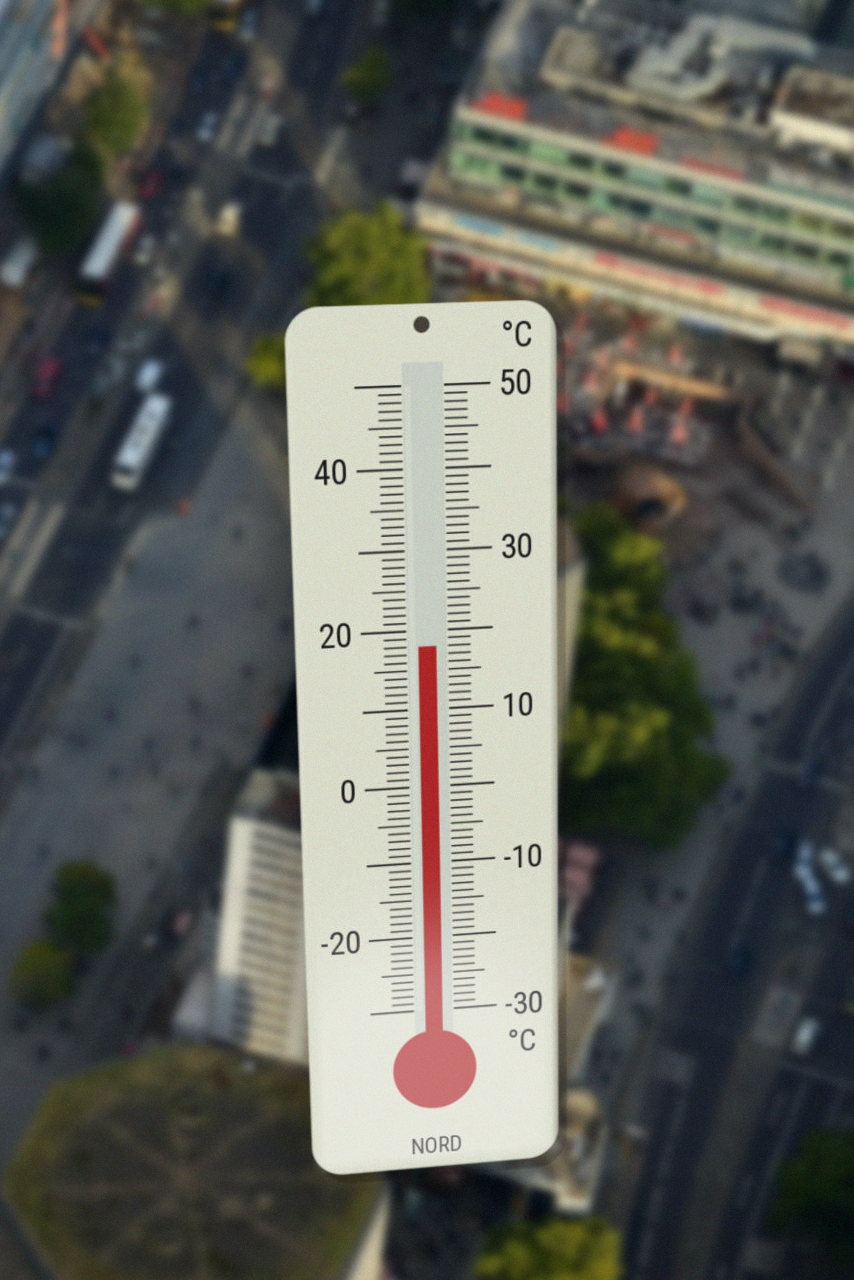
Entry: 18°C
